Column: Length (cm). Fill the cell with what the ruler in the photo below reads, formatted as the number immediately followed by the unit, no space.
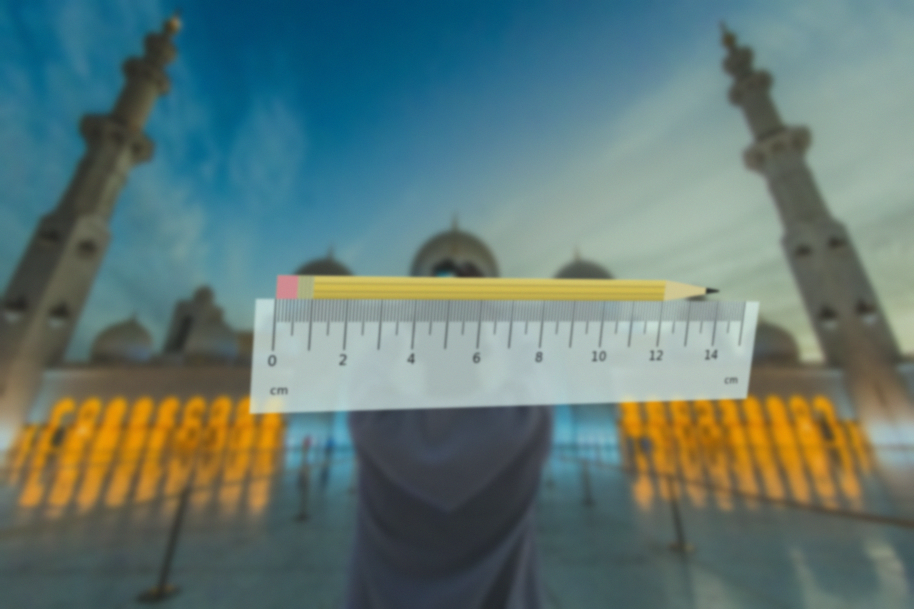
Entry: 14cm
